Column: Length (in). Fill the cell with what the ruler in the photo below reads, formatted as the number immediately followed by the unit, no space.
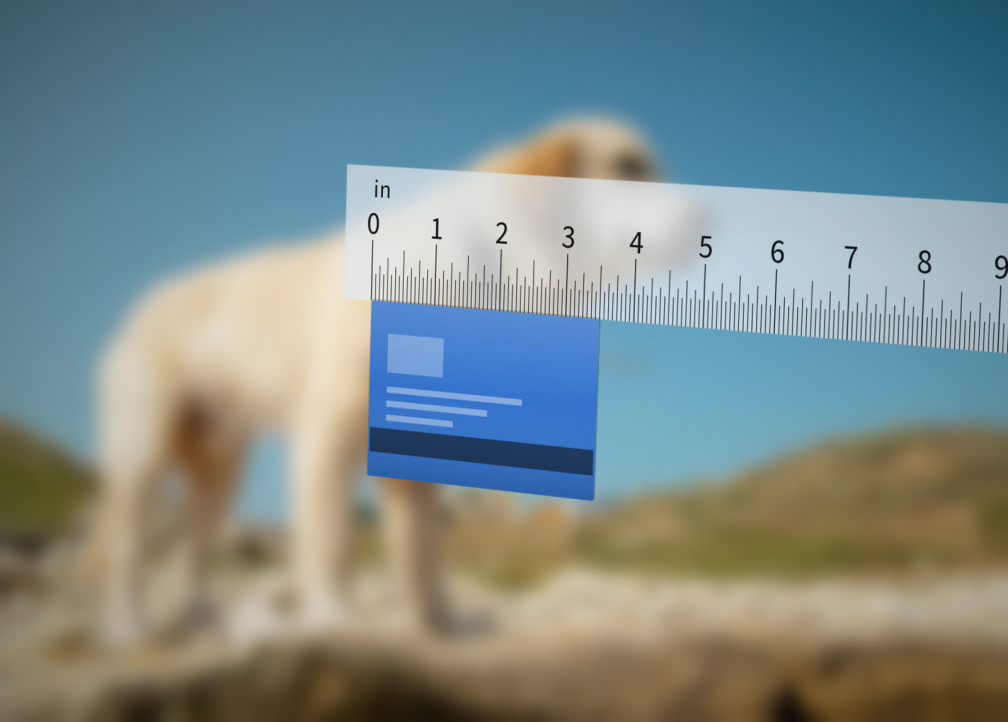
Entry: 3.5in
